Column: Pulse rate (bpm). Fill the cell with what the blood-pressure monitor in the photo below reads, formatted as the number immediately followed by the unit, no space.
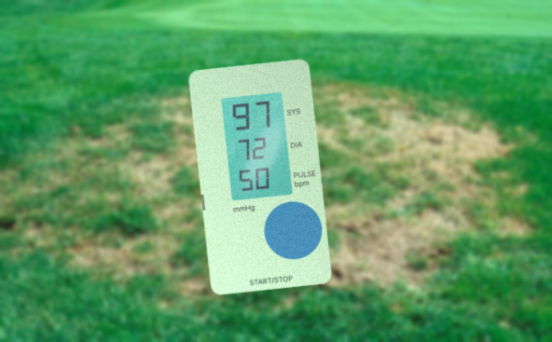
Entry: 50bpm
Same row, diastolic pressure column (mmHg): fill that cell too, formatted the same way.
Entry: 72mmHg
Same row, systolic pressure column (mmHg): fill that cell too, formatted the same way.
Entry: 97mmHg
